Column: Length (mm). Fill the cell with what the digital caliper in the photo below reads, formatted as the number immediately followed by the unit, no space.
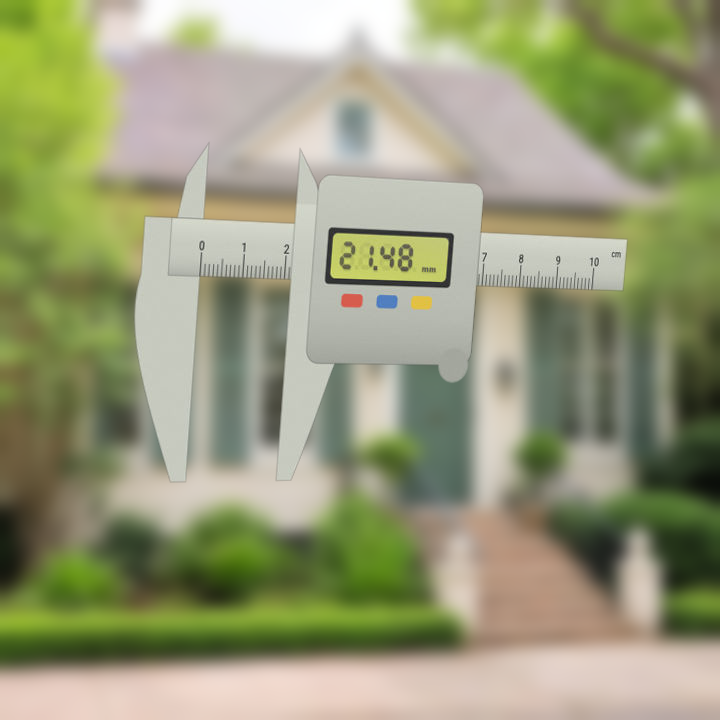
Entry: 21.48mm
